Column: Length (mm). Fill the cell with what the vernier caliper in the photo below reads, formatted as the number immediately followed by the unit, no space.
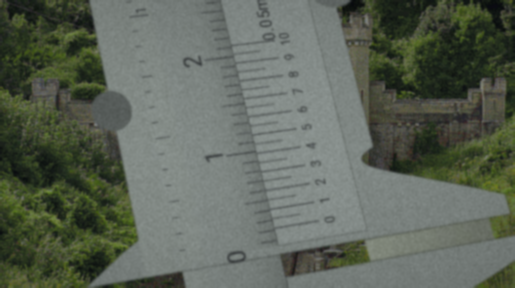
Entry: 2.2mm
